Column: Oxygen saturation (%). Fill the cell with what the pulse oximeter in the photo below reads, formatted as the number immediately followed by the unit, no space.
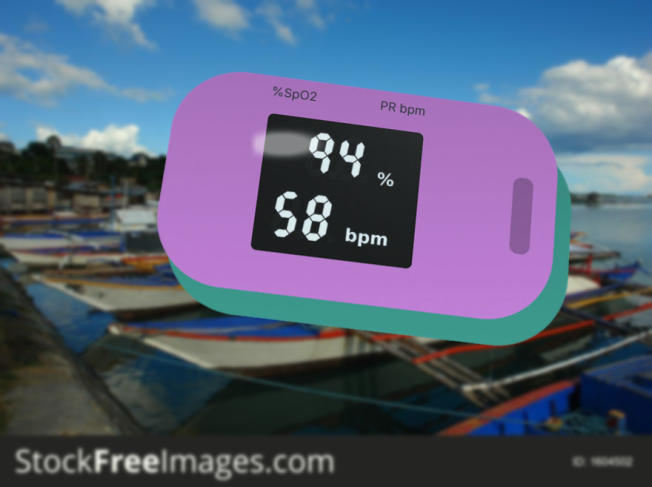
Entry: 94%
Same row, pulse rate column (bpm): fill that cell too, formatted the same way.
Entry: 58bpm
